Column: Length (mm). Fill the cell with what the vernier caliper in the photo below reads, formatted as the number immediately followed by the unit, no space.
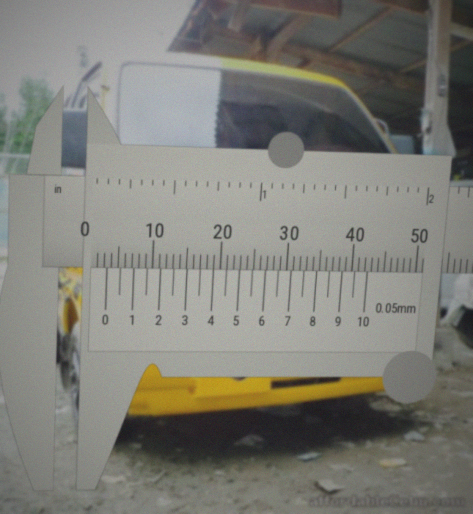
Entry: 3.4mm
